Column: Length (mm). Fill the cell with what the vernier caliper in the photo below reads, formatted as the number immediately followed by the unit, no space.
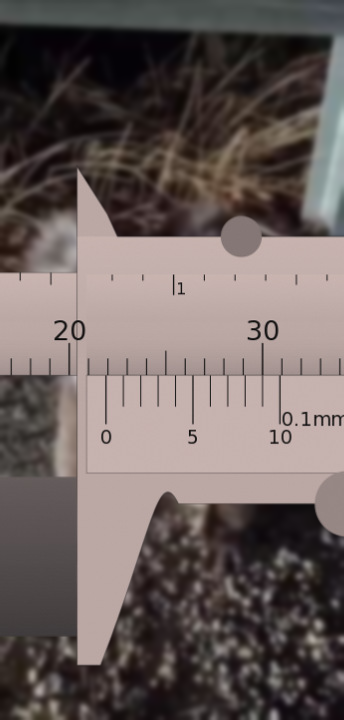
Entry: 21.9mm
